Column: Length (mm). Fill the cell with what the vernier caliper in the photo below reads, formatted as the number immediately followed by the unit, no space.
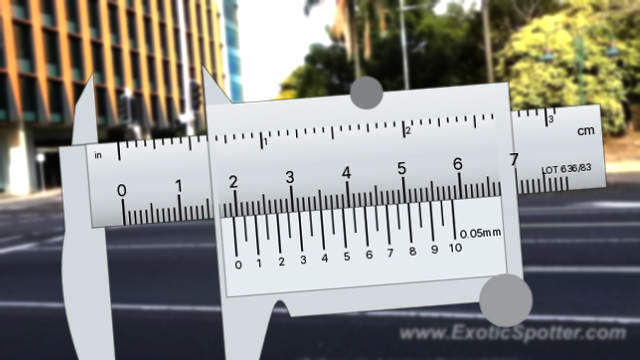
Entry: 19.4mm
